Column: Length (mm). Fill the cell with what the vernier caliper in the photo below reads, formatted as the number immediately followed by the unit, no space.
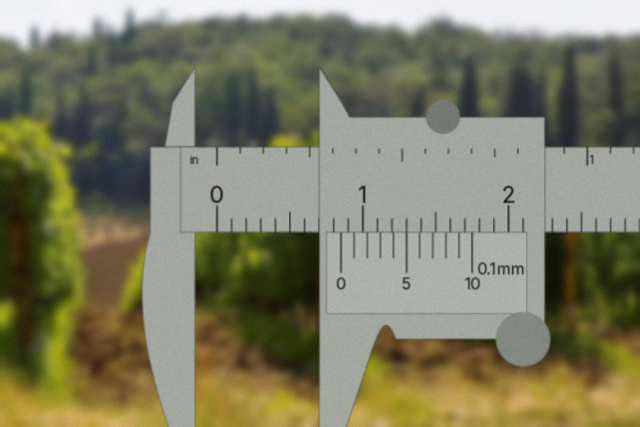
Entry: 8.5mm
